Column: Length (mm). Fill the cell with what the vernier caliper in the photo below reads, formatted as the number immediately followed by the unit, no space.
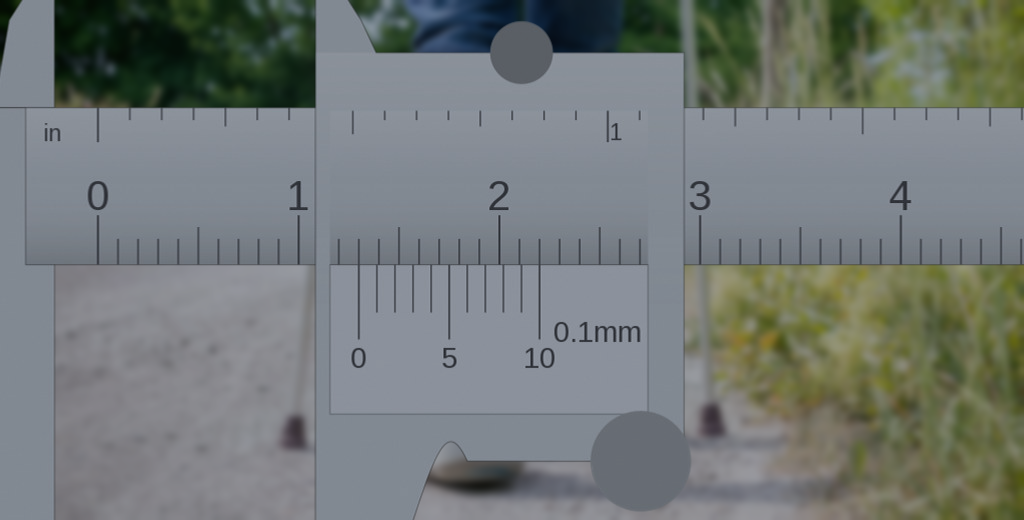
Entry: 13.0mm
